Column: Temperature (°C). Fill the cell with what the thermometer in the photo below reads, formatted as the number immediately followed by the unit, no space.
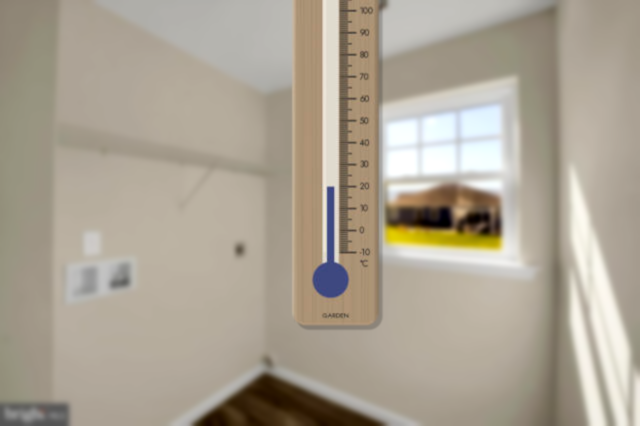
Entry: 20°C
